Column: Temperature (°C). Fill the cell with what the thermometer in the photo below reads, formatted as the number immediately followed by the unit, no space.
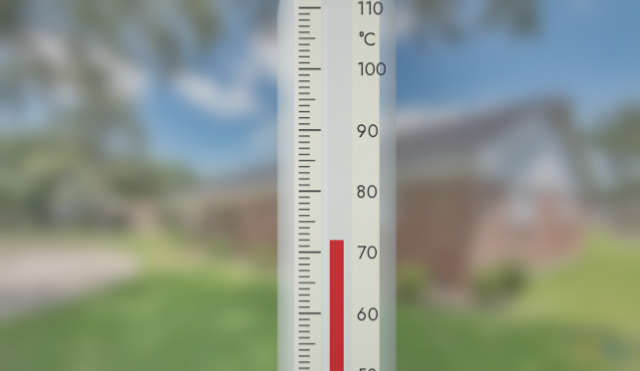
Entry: 72°C
